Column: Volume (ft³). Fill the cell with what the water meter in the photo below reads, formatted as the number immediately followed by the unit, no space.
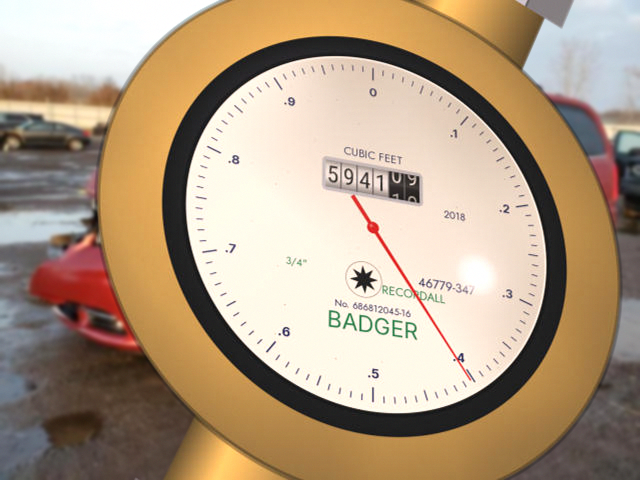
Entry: 594109.40ft³
